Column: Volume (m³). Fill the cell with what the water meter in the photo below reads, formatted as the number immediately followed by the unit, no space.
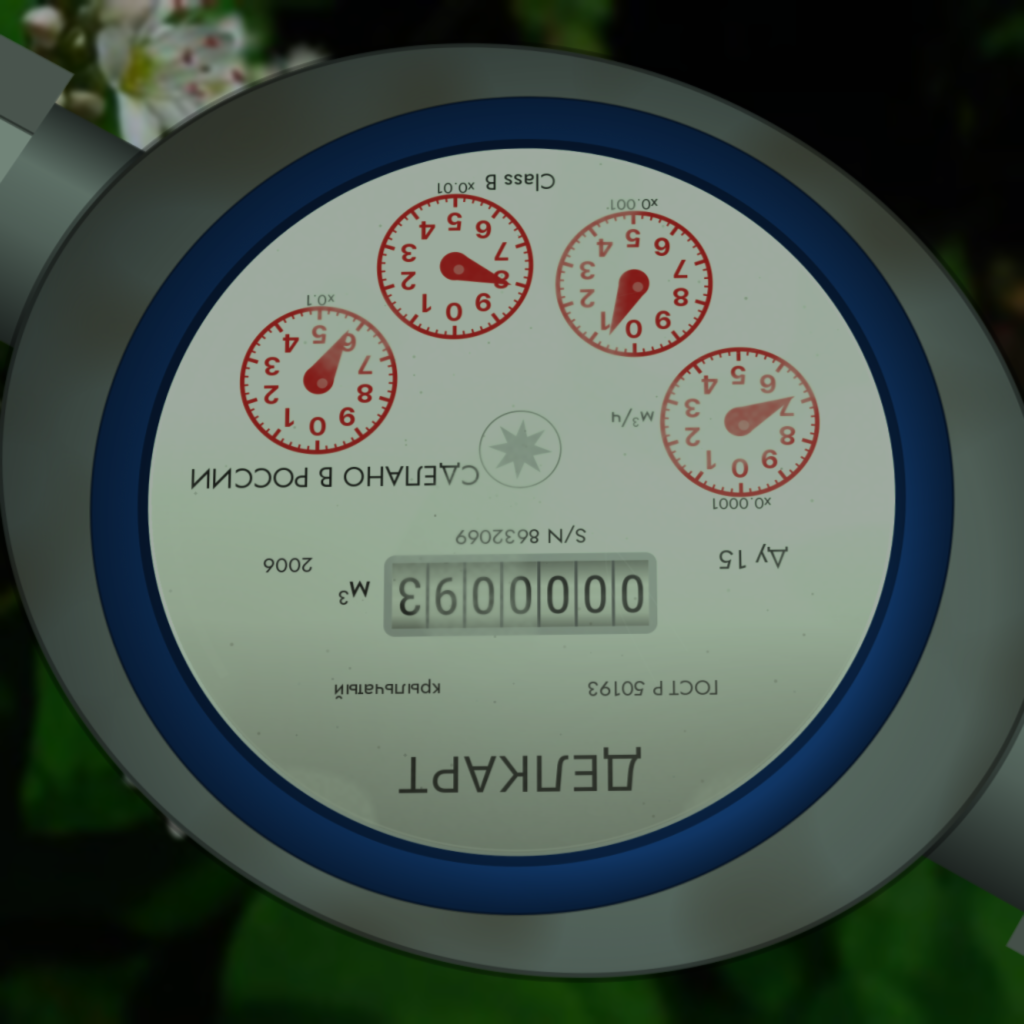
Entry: 93.5806m³
